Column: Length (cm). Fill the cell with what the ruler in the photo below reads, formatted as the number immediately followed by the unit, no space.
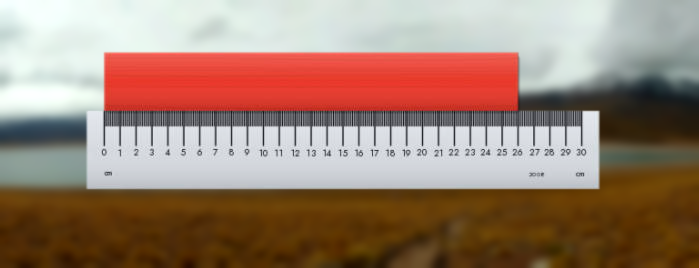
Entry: 26cm
